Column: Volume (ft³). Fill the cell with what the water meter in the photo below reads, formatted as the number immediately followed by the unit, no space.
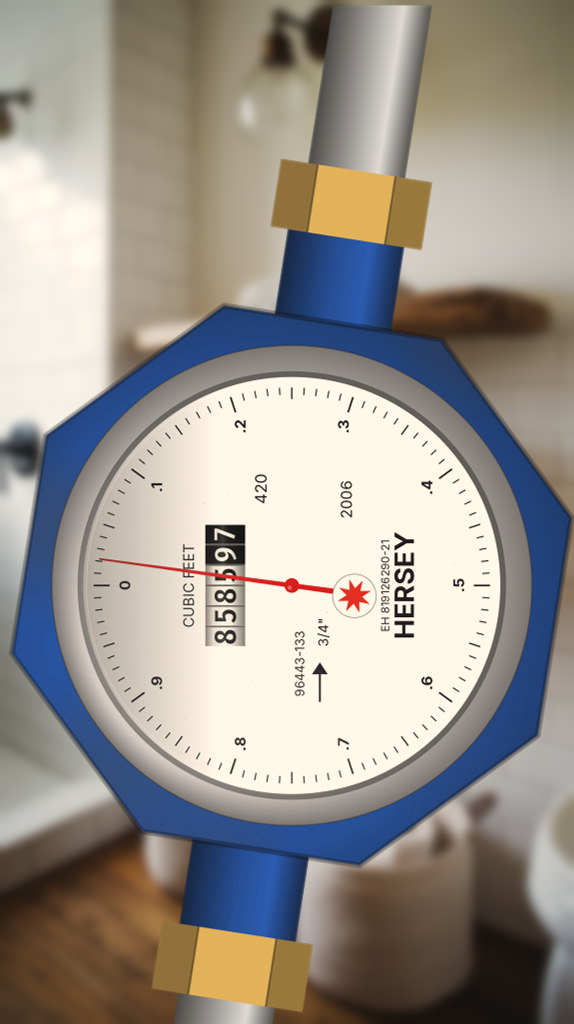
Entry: 858597.02ft³
